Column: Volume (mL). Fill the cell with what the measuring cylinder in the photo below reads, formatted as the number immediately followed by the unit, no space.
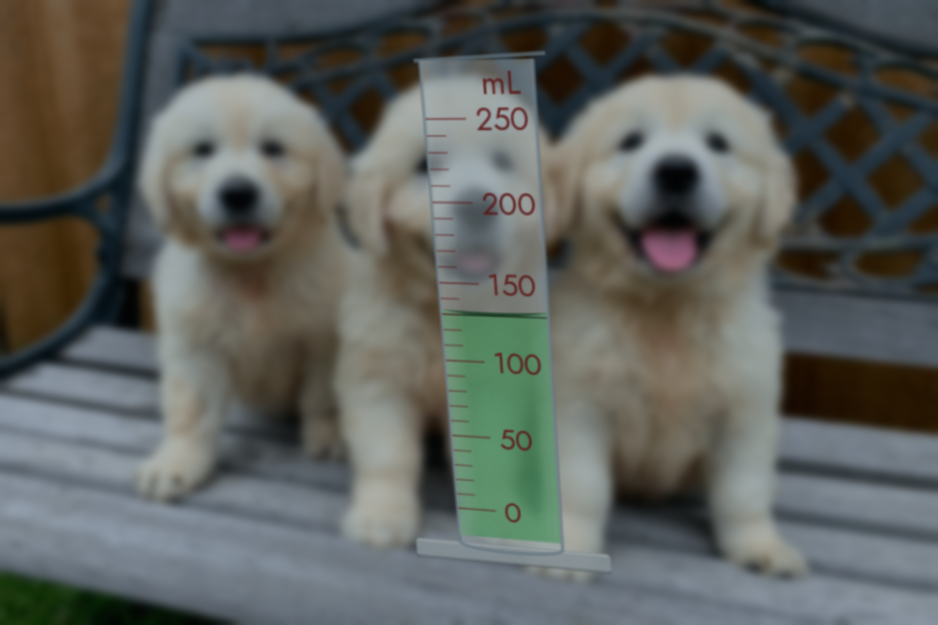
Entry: 130mL
